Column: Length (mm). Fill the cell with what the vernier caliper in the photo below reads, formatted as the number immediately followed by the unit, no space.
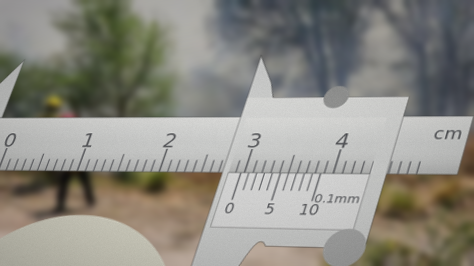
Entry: 29.6mm
